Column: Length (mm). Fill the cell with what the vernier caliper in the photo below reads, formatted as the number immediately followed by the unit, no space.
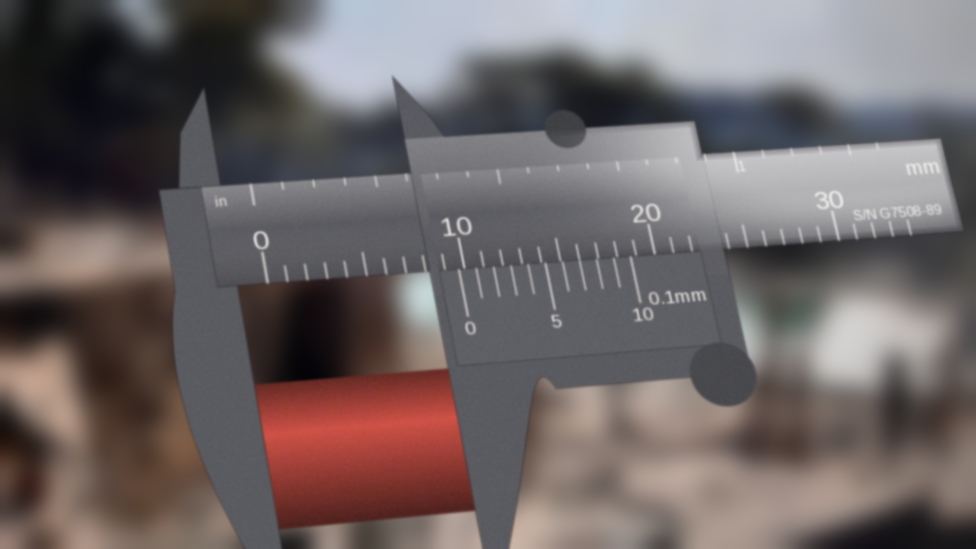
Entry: 9.7mm
